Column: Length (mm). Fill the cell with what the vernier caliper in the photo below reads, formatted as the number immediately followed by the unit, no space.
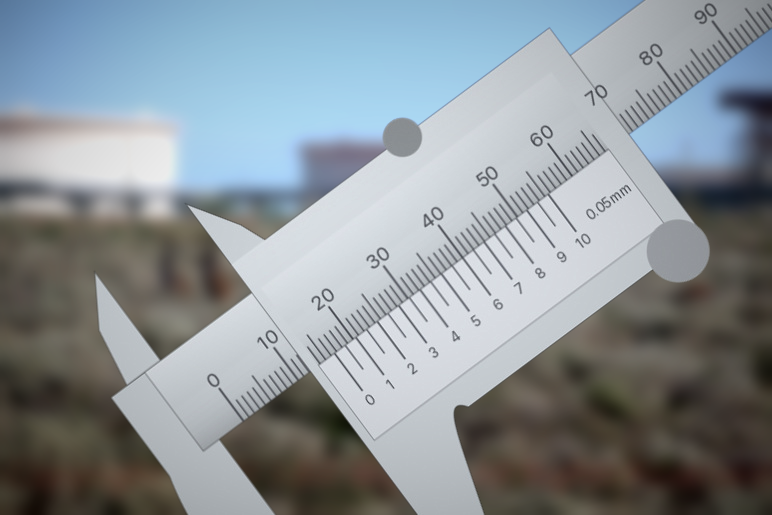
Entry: 16.6mm
